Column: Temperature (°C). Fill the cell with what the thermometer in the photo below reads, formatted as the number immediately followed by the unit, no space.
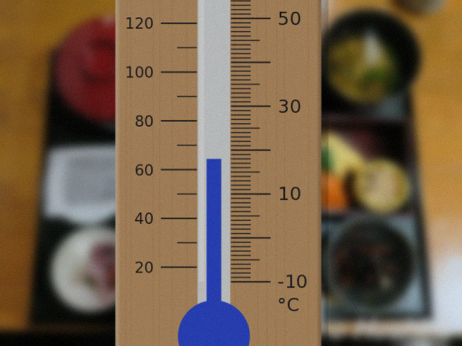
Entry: 18°C
